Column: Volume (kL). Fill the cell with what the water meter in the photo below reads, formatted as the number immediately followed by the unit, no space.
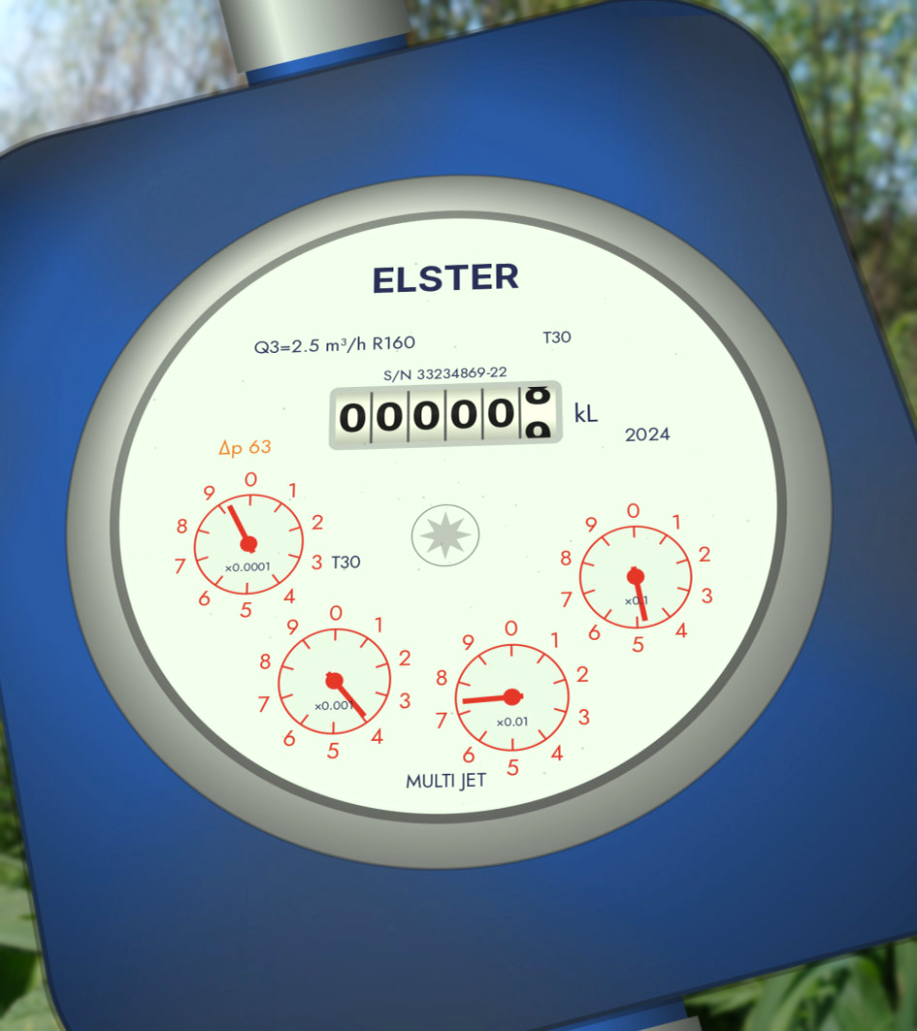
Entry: 8.4739kL
